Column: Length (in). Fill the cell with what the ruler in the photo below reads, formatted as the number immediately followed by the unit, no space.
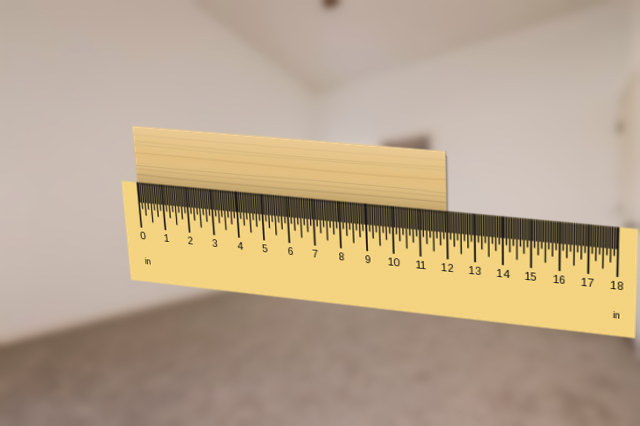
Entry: 12in
